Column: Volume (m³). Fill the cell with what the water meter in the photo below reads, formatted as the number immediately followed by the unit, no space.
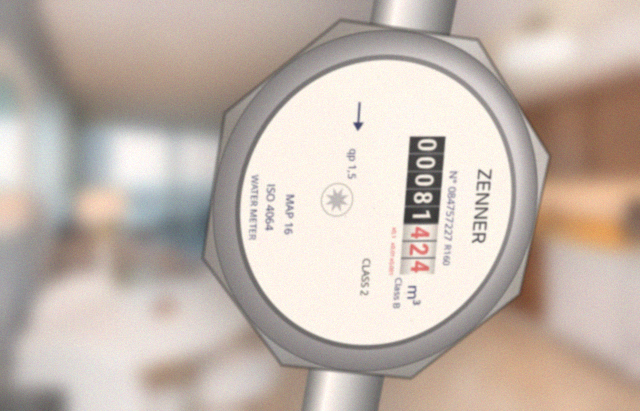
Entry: 81.424m³
